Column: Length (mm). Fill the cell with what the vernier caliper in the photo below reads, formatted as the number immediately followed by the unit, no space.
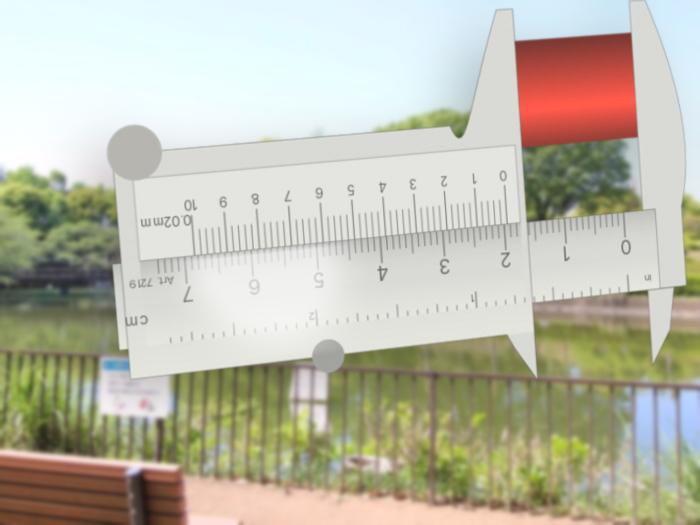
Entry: 19.5mm
